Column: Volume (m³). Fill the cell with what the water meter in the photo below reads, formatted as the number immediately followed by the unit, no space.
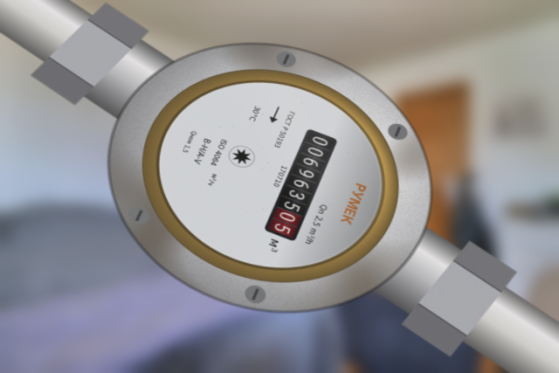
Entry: 69635.05m³
